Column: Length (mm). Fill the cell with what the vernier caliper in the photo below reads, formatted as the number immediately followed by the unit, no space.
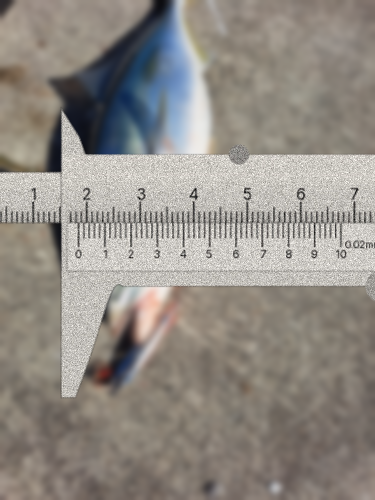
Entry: 18.5mm
